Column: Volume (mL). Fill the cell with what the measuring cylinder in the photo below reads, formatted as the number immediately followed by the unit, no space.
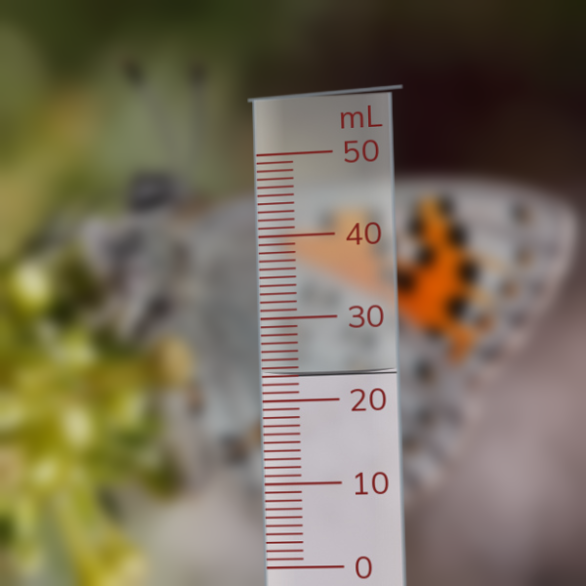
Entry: 23mL
